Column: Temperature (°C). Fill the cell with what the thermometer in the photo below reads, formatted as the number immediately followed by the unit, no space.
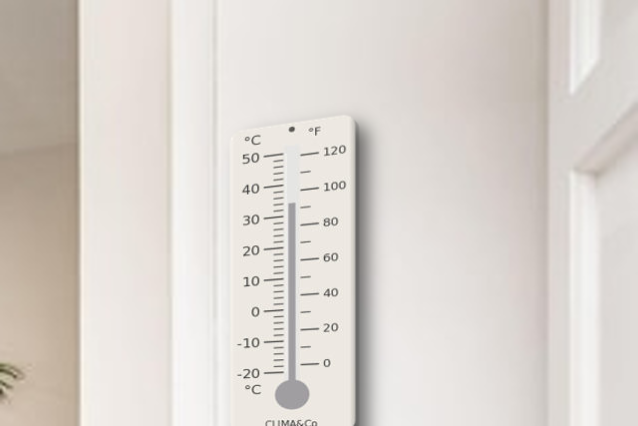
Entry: 34°C
